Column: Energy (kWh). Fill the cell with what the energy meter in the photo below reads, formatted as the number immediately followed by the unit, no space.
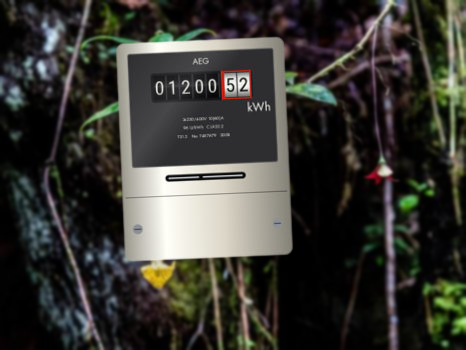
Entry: 1200.52kWh
